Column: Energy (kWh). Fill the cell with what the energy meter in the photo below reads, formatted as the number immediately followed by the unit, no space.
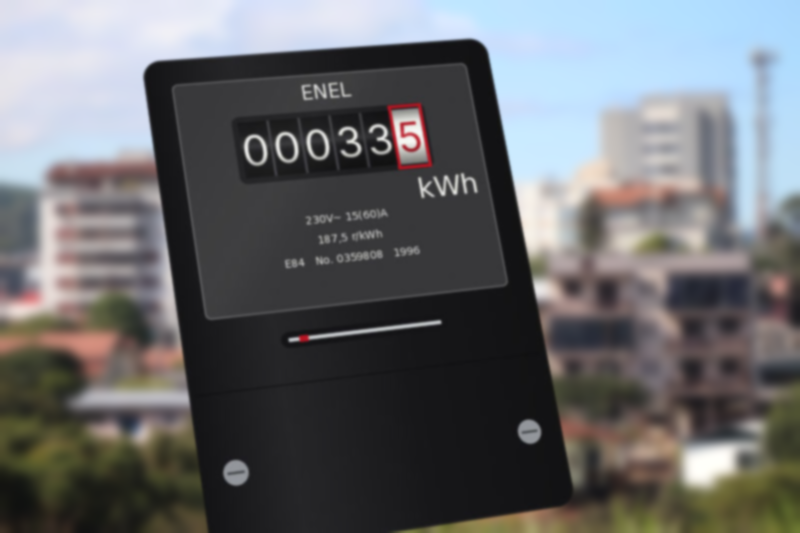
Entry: 33.5kWh
